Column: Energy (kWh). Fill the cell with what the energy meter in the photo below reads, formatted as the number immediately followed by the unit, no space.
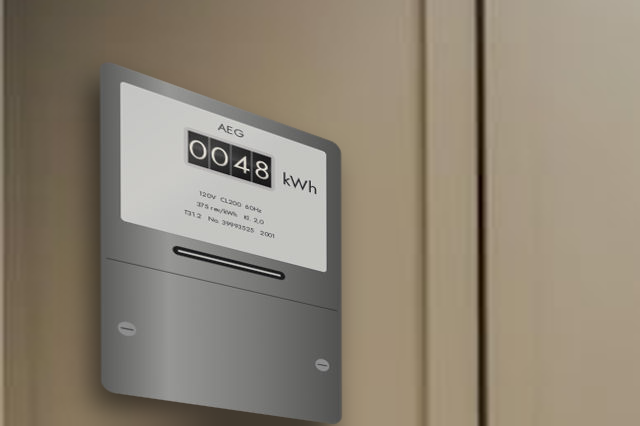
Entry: 48kWh
